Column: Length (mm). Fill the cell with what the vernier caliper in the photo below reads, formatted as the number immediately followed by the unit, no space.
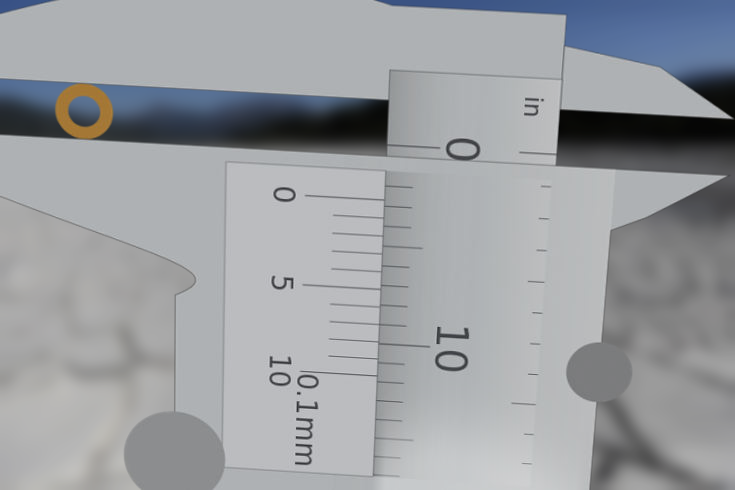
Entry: 2.7mm
